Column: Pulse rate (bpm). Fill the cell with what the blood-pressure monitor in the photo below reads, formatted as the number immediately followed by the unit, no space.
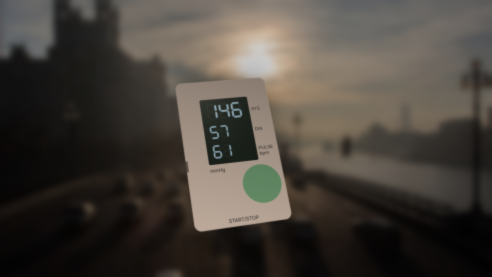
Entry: 61bpm
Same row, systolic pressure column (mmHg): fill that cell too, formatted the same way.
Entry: 146mmHg
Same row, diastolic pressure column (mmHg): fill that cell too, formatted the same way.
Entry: 57mmHg
